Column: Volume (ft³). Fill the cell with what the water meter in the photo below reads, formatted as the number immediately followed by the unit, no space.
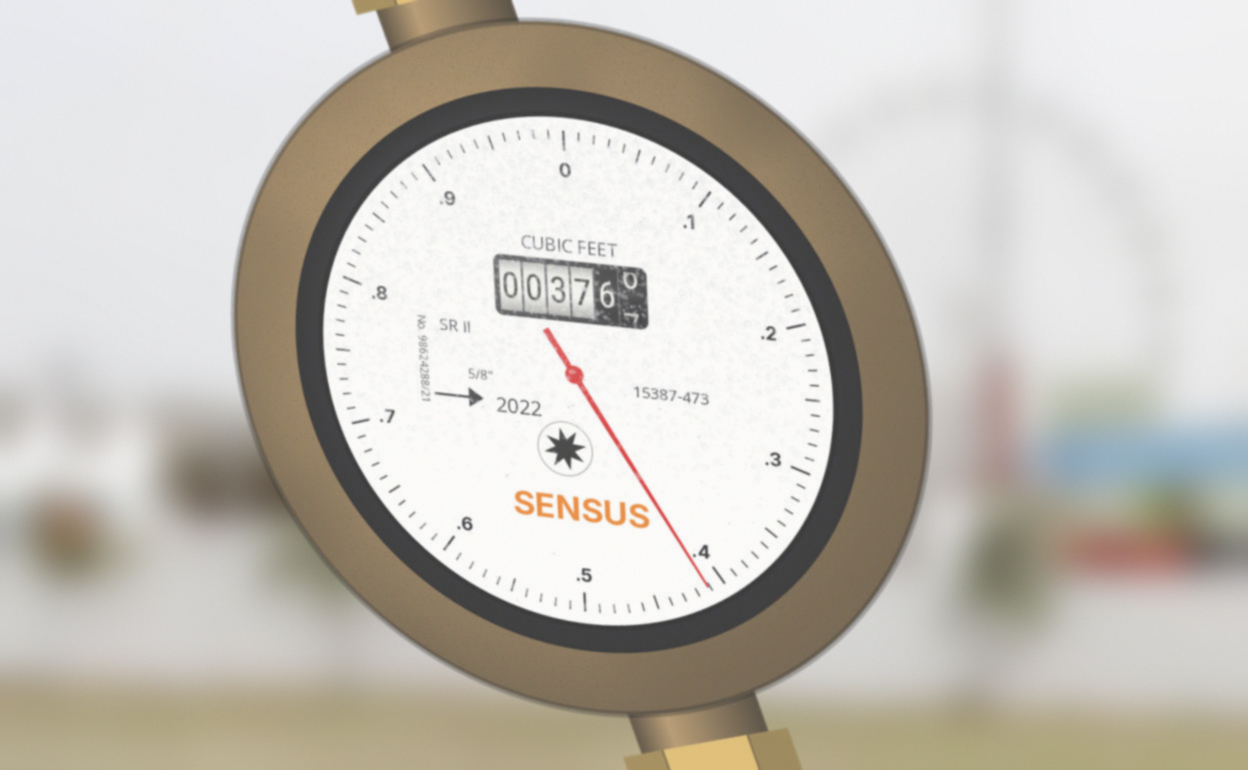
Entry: 3766.41ft³
